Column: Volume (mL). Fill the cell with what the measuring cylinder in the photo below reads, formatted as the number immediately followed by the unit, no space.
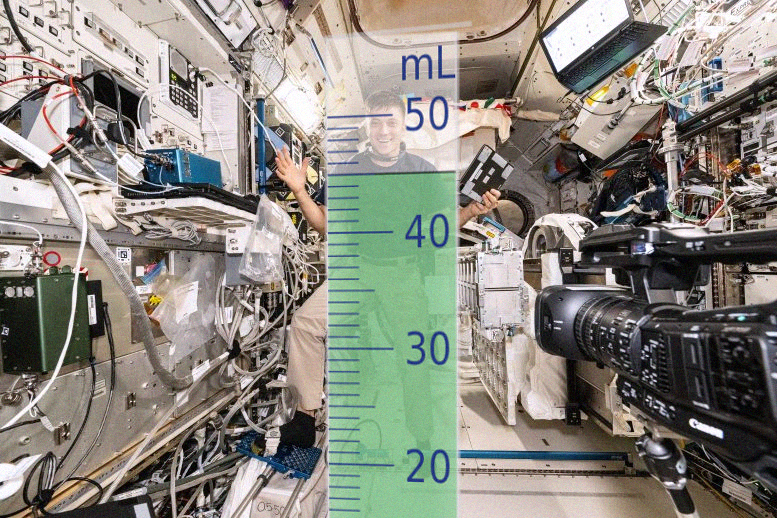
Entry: 45mL
